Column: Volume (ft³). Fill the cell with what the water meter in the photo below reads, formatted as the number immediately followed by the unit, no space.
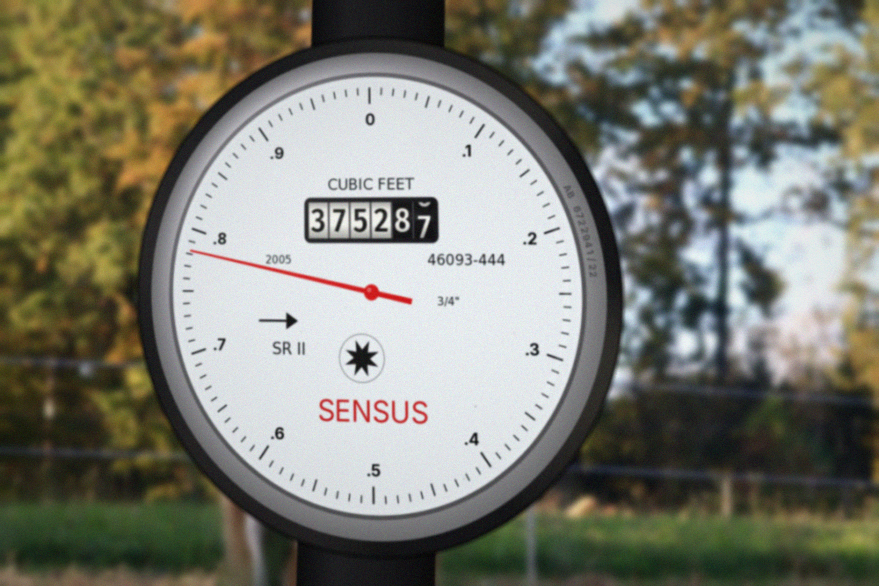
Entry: 375286.78ft³
